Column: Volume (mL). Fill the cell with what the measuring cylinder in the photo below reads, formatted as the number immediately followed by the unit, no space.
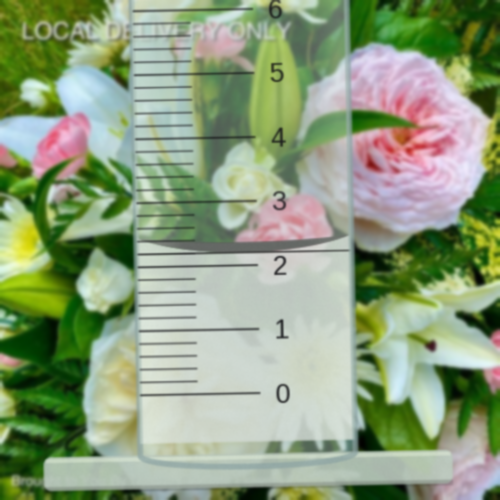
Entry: 2.2mL
